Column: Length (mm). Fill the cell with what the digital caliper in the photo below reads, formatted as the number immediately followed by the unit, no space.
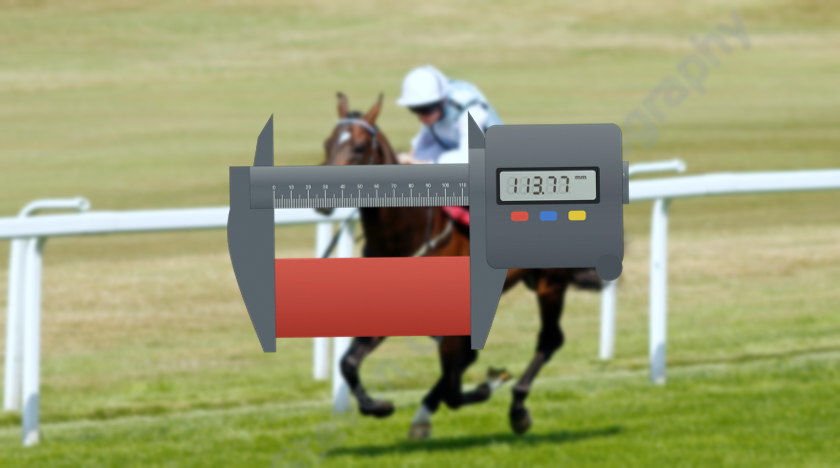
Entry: 113.77mm
